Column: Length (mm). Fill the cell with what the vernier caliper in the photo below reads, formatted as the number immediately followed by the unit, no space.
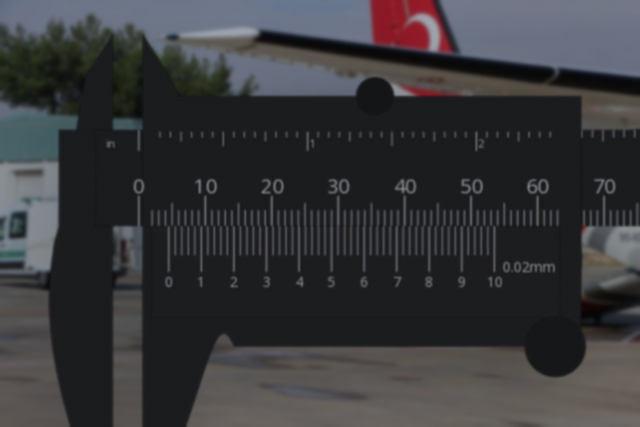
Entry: 4.5mm
